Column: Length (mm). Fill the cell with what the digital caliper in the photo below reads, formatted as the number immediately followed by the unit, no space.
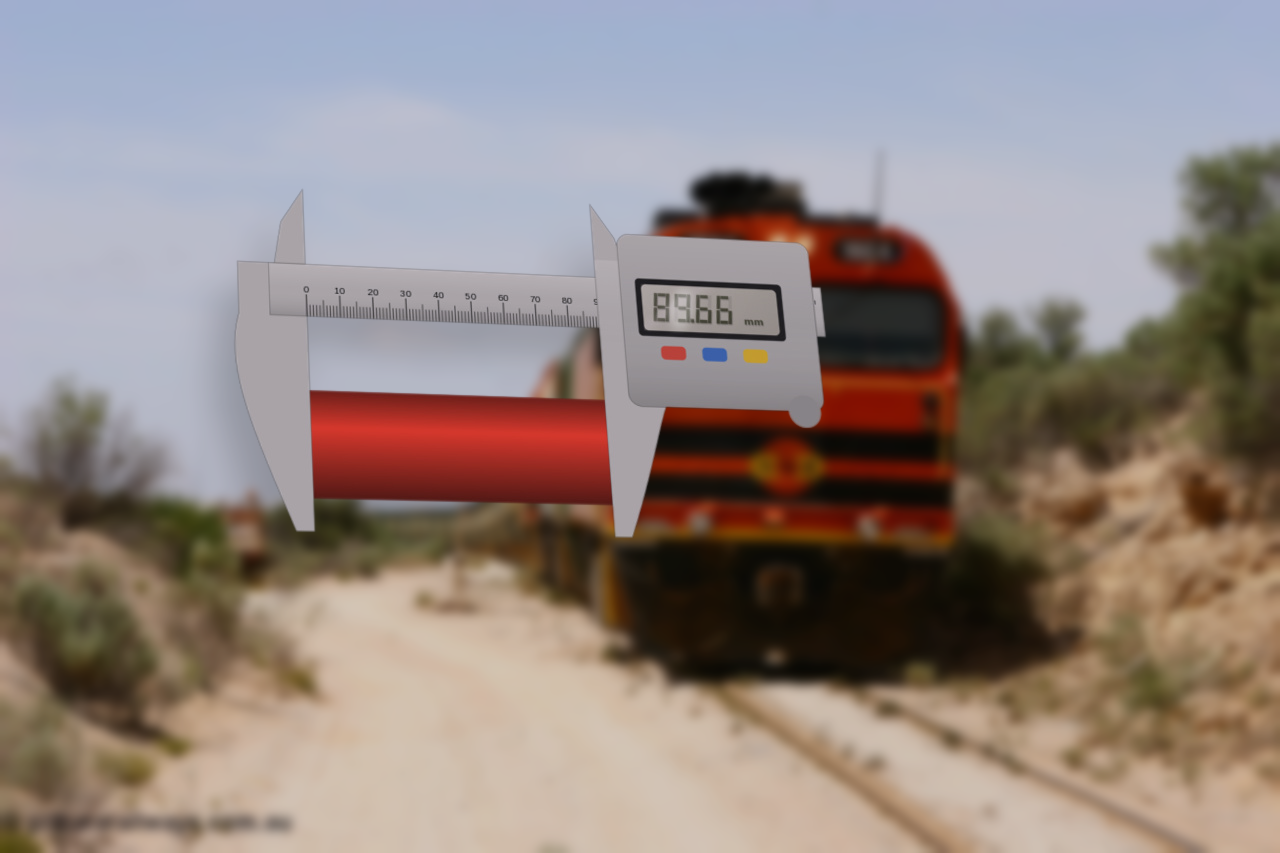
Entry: 89.66mm
